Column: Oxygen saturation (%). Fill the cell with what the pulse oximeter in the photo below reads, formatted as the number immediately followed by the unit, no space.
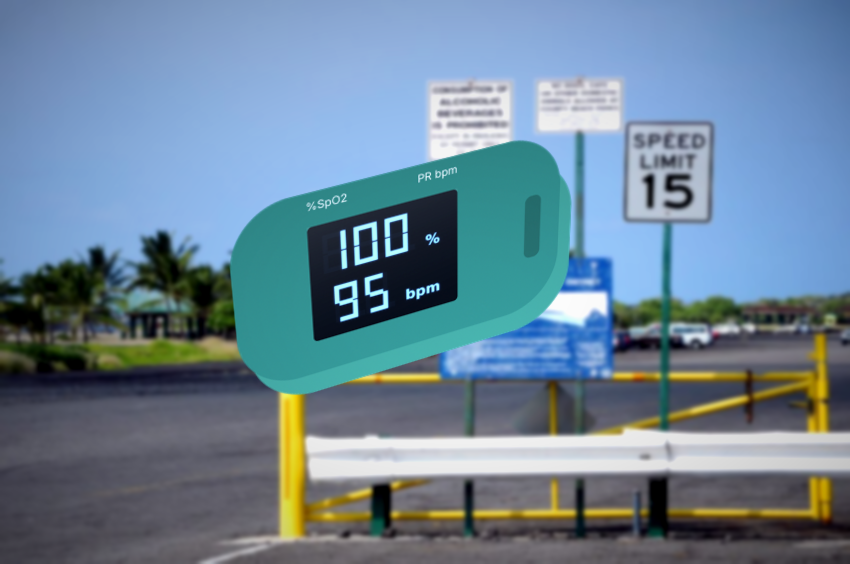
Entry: 100%
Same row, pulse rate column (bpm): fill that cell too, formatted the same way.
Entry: 95bpm
